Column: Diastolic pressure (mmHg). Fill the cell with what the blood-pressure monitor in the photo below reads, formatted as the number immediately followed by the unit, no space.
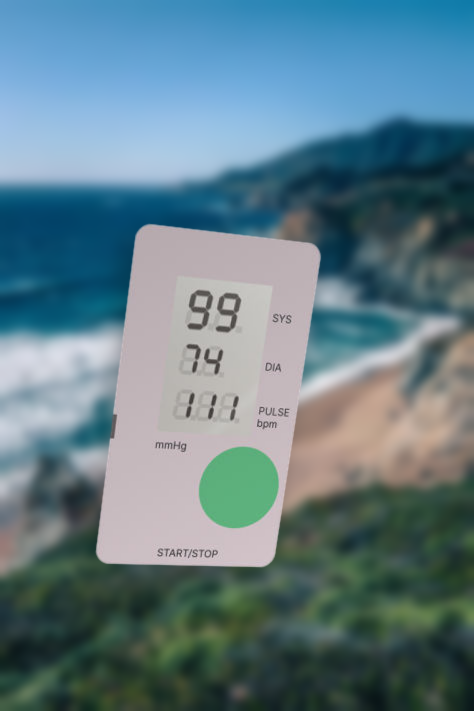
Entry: 74mmHg
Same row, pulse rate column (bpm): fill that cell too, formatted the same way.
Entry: 111bpm
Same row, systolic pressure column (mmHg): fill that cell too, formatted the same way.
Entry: 99mmHg
